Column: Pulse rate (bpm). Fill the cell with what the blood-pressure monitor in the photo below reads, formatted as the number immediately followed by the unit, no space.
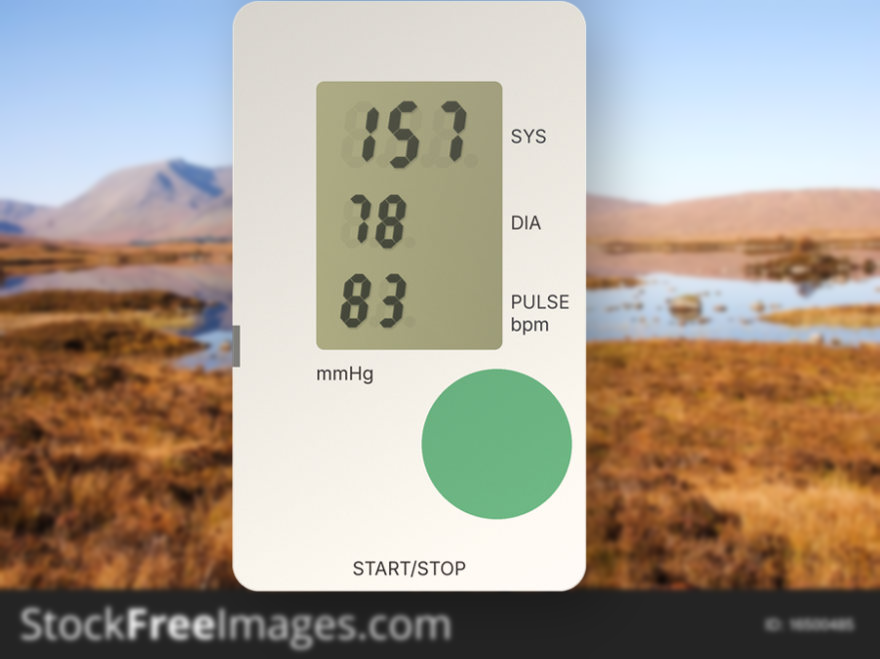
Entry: 83bpm
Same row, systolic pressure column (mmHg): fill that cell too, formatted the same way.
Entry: 157mmHg
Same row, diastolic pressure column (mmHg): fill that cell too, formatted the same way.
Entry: 78mmHg
